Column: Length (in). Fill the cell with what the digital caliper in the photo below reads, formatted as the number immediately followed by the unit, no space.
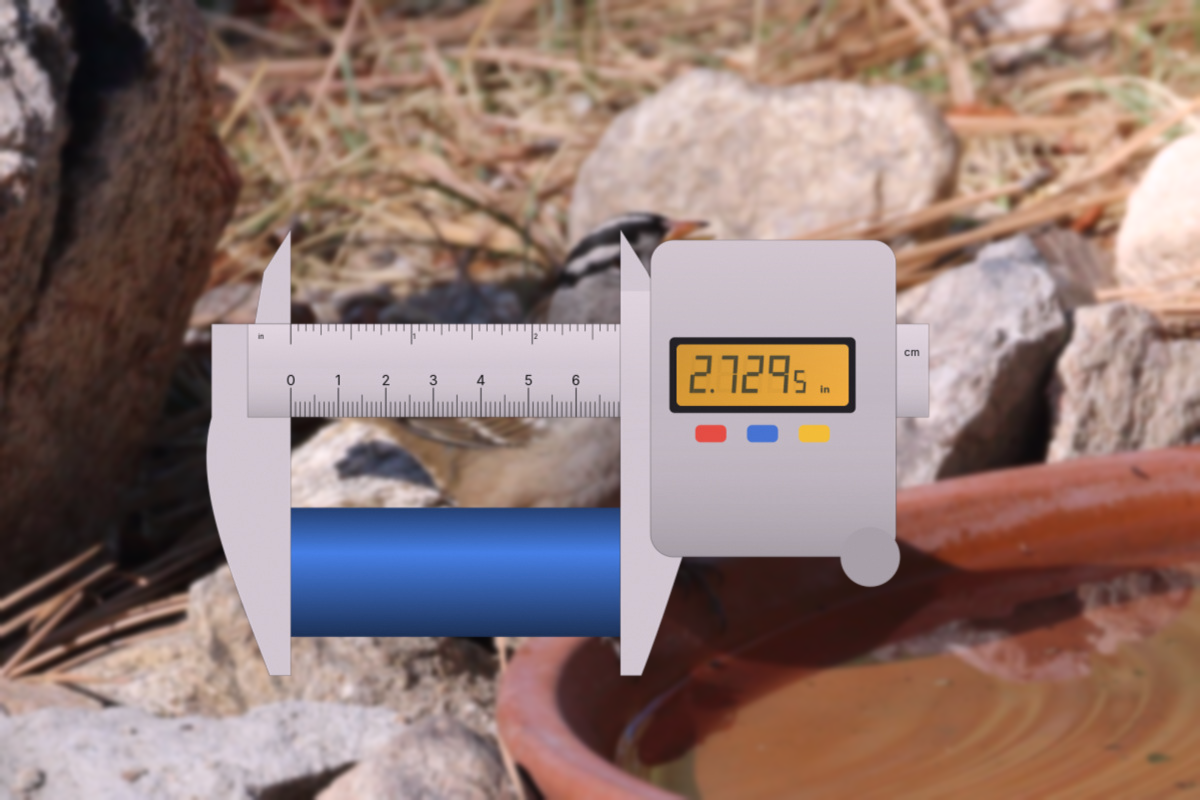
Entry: 2.7295in
